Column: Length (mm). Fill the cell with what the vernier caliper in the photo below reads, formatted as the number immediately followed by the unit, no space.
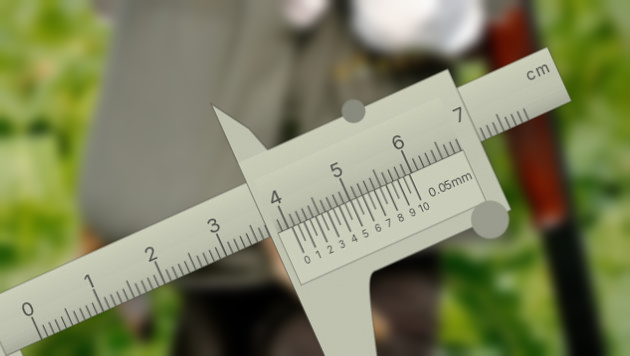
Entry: 40.6mm
